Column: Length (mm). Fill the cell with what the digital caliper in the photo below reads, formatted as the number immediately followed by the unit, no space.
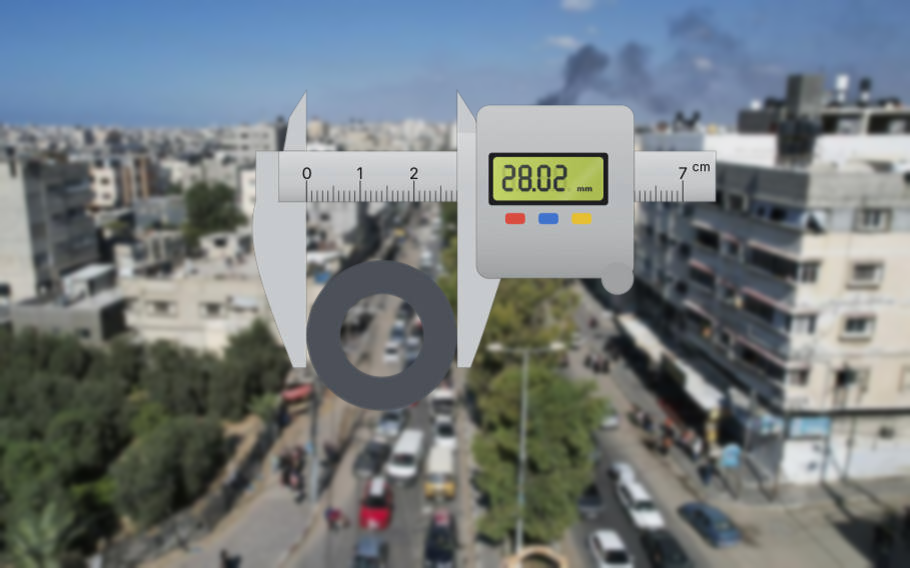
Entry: 28.02mm
